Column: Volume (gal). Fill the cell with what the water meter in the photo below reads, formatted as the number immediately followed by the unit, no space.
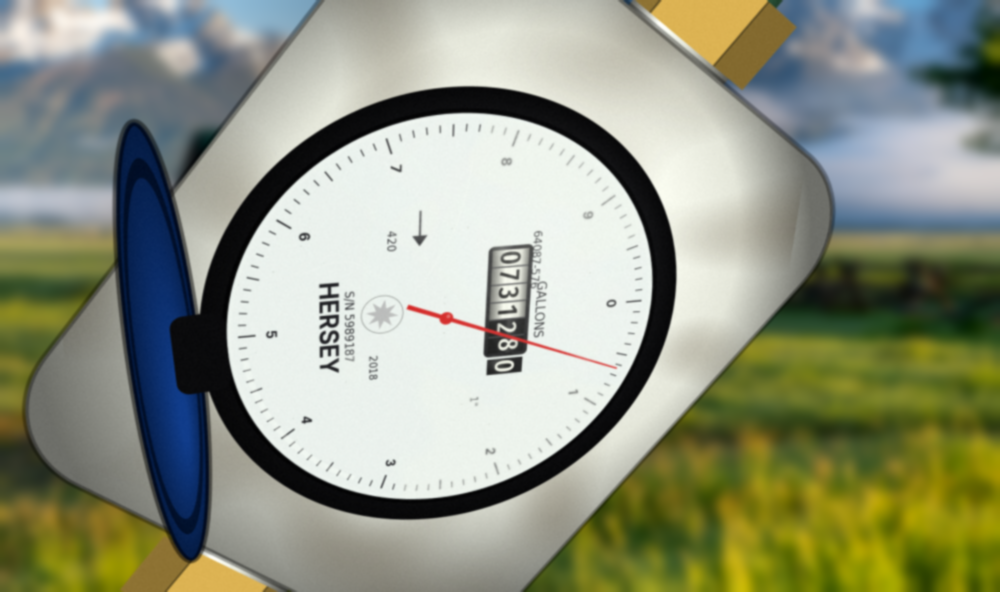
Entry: 731280.6gal
